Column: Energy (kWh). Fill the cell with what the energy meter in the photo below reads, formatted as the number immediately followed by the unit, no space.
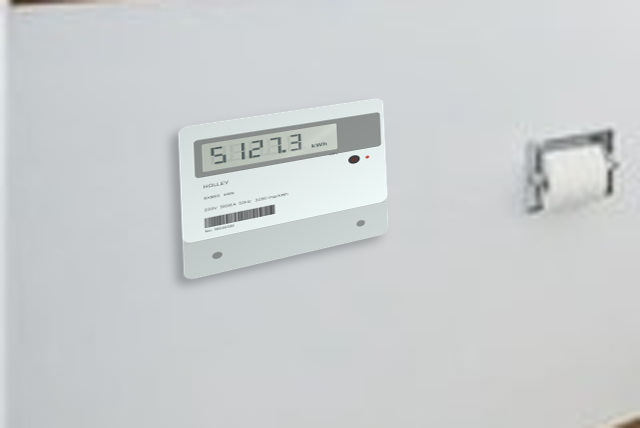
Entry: 5127.3kWh
